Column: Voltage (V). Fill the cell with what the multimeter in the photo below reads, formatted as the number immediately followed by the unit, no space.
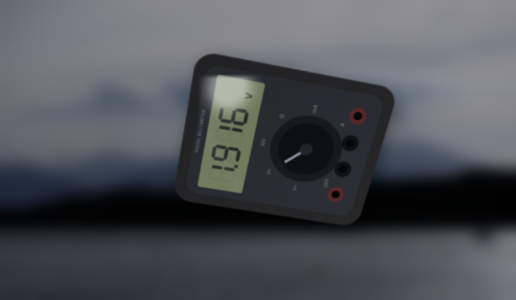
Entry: 1.916V
